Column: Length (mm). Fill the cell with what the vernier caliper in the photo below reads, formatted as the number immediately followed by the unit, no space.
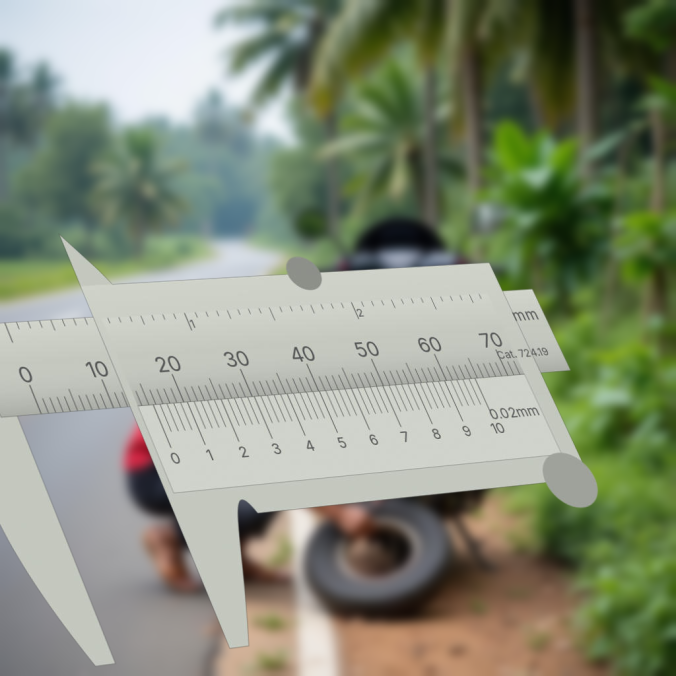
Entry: 15.6mm
